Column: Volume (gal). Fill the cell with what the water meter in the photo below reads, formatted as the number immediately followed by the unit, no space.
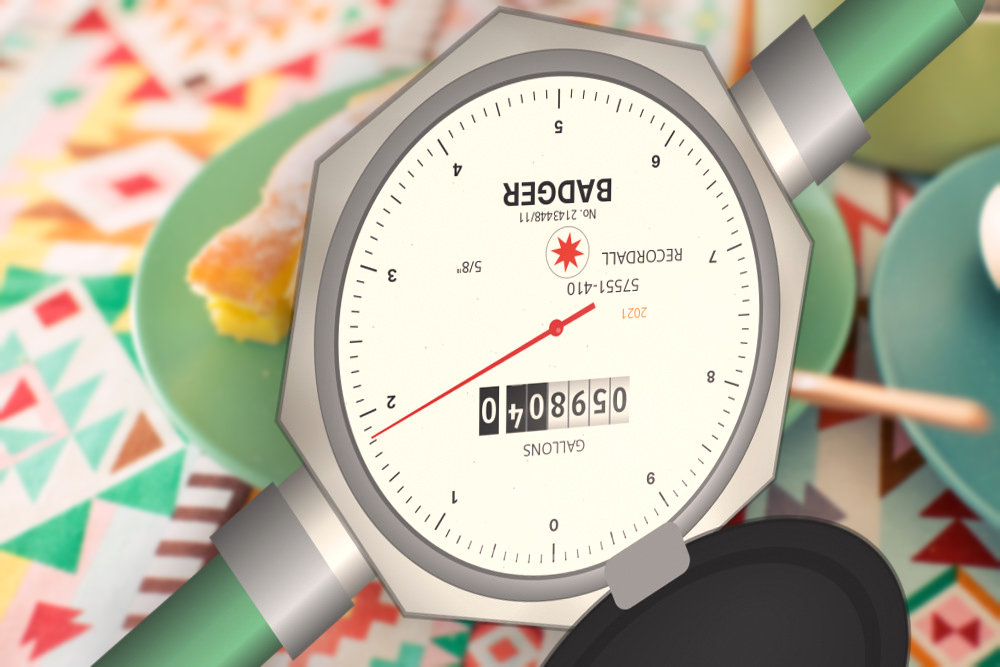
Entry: 598041.8gal
